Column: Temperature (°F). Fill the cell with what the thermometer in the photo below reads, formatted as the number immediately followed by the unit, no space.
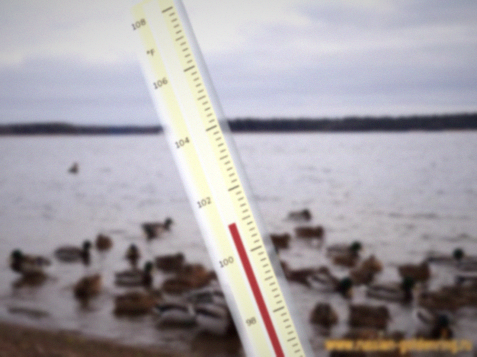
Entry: 101°F
